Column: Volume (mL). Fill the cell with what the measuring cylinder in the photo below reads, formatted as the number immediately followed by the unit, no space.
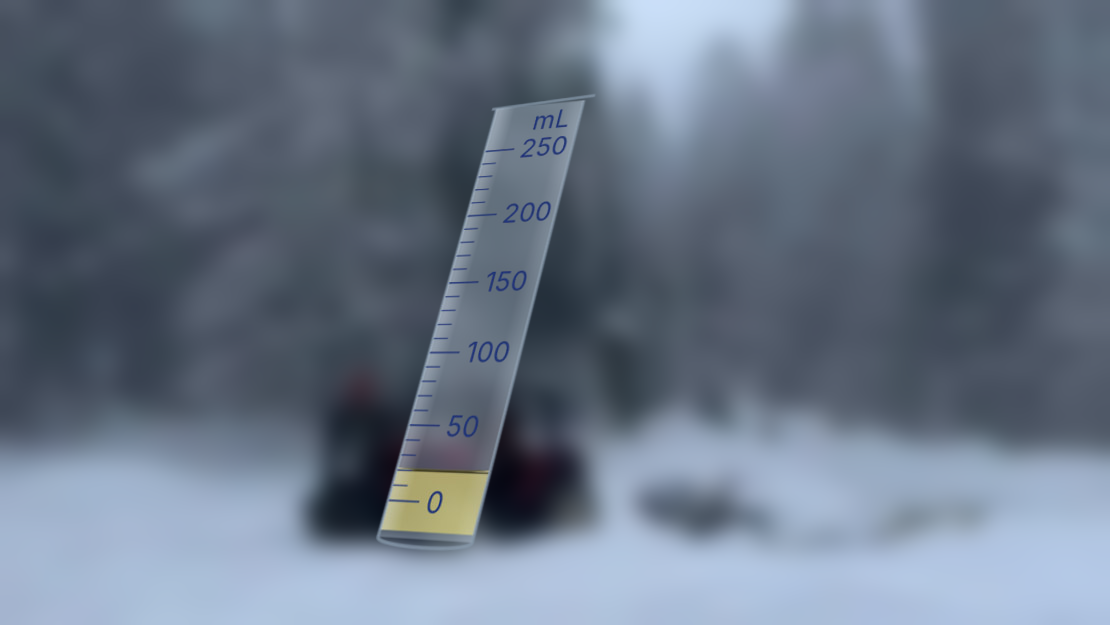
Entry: 20mL
